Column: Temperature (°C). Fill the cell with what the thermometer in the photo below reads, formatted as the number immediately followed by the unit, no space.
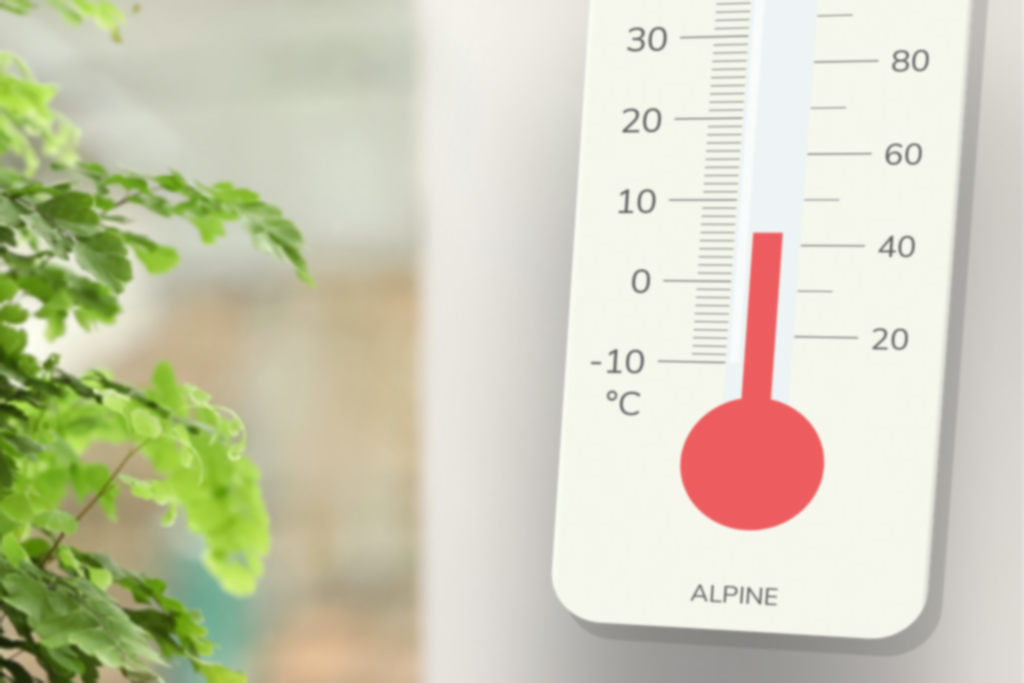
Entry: 6°C
